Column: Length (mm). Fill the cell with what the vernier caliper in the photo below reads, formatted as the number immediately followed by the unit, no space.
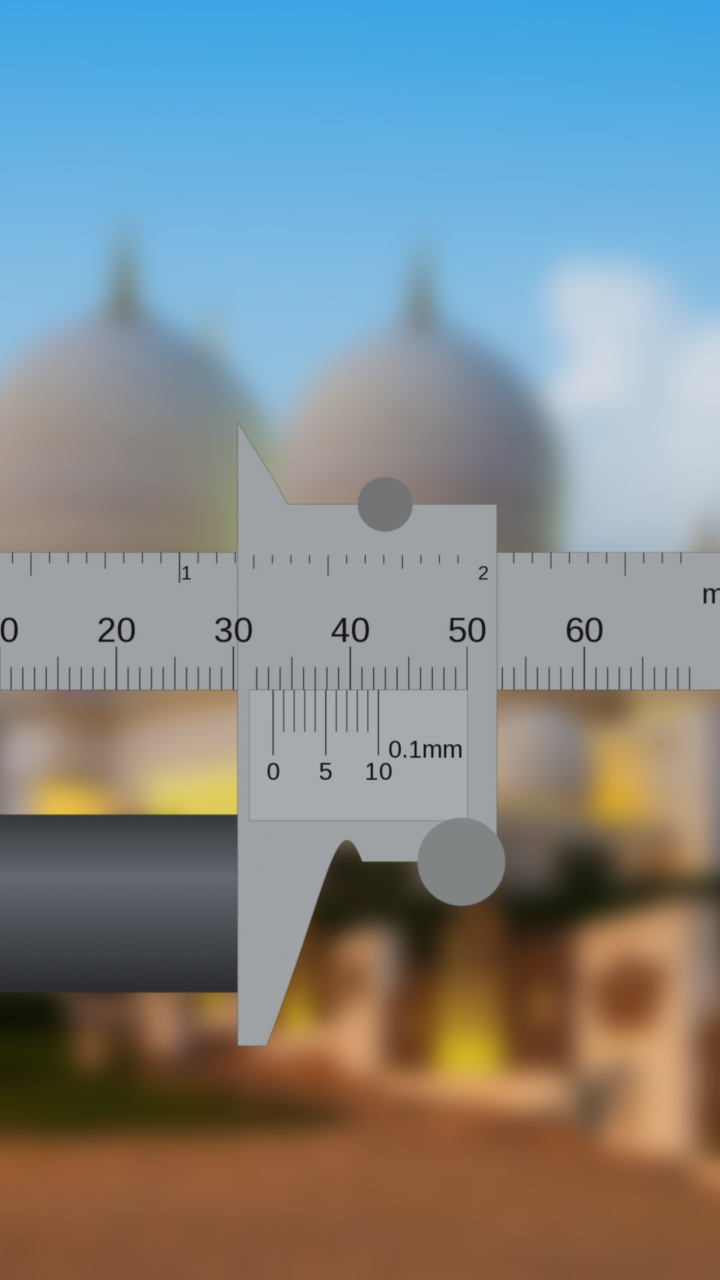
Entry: 33.4mm
